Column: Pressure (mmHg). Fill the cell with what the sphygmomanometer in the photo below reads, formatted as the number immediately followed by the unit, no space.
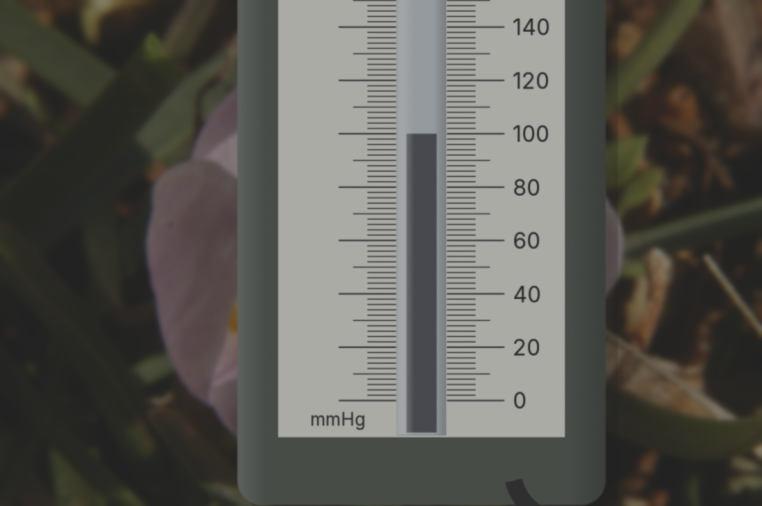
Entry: 100mmHg
